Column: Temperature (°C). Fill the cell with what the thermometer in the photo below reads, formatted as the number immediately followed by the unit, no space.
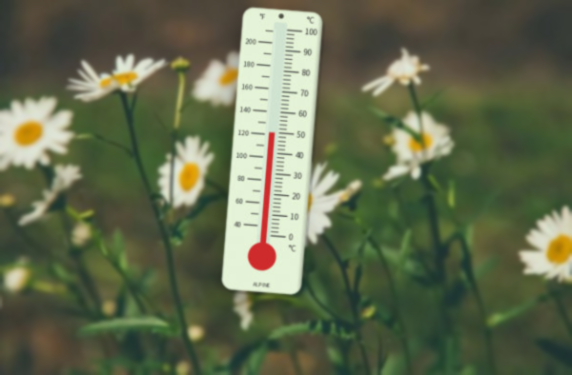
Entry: 50°C
